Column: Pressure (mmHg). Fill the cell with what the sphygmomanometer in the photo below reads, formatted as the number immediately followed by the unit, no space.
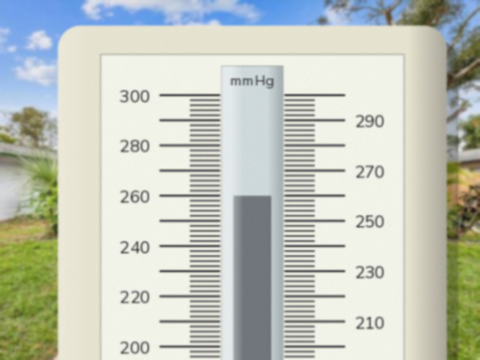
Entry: 260mmHg
